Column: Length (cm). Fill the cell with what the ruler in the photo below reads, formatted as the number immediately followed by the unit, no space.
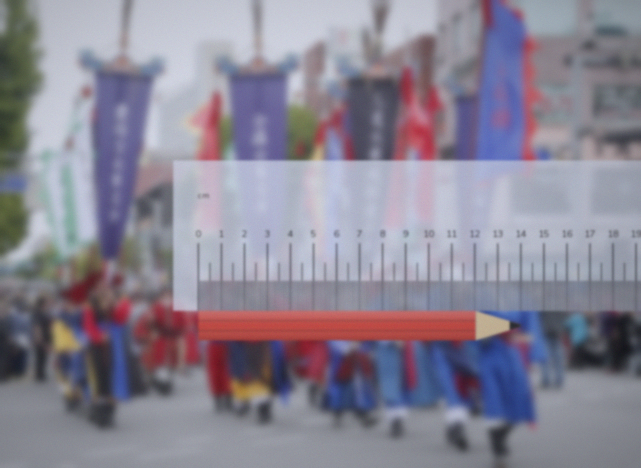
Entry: 14cm
